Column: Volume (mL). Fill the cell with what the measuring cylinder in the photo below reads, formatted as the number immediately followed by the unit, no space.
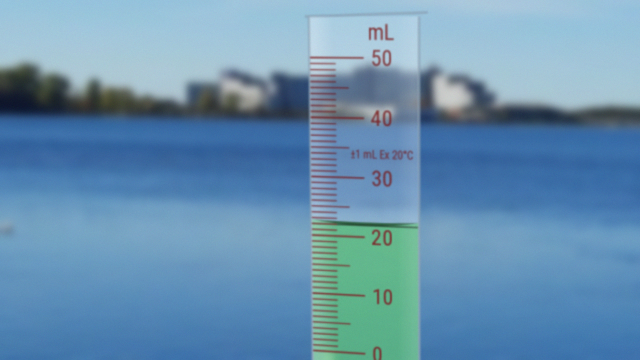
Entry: 22mL
